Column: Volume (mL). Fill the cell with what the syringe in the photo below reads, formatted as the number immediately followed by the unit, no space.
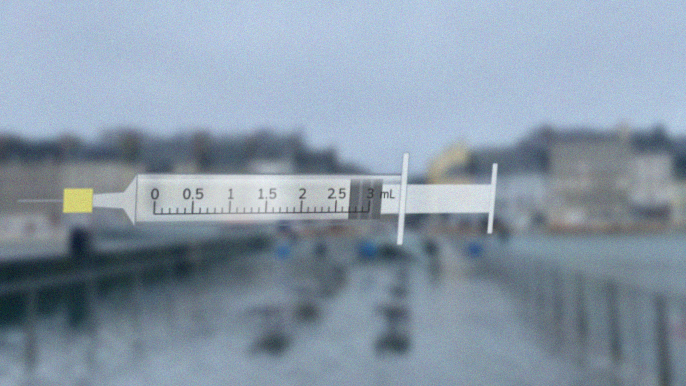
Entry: 2.7mL
